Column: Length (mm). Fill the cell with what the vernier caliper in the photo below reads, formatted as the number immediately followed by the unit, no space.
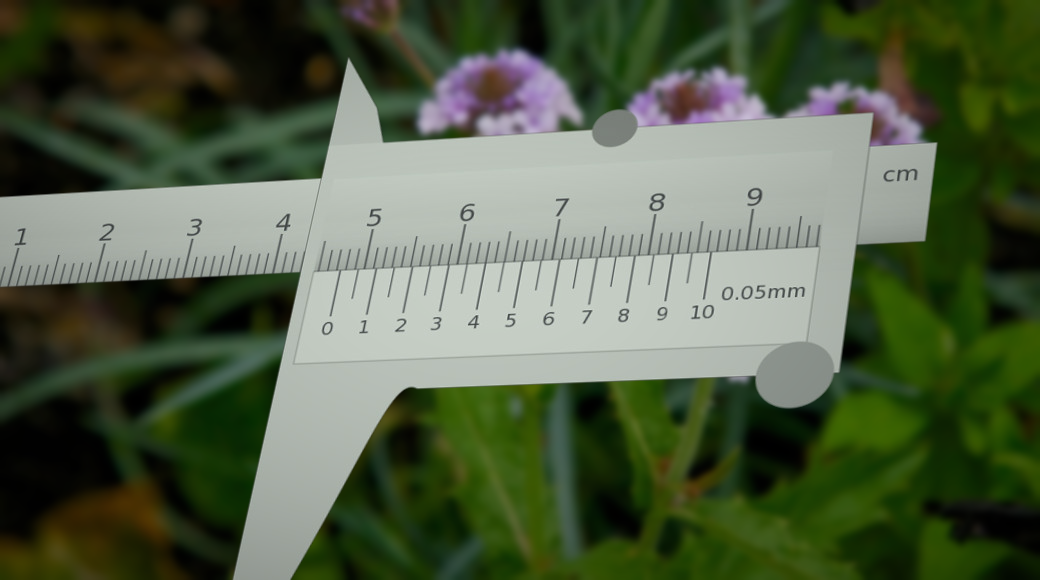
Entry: 47.4mm
